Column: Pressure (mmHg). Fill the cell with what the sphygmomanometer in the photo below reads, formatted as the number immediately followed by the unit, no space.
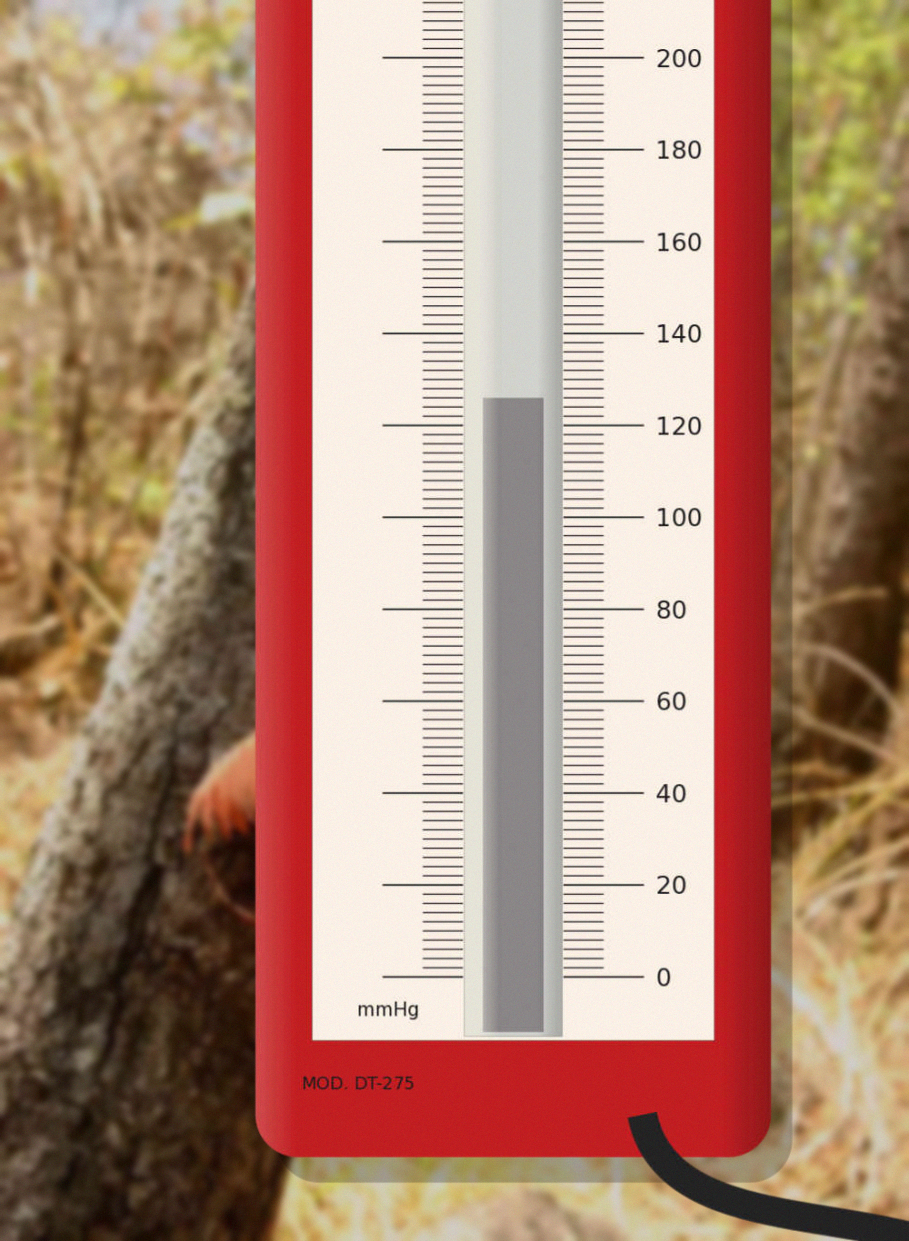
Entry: 126mmHg
